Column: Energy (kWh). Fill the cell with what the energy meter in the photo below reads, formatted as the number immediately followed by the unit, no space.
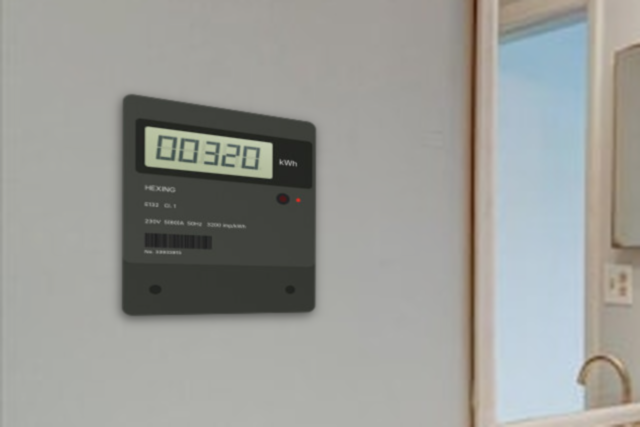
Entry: 320kWh
